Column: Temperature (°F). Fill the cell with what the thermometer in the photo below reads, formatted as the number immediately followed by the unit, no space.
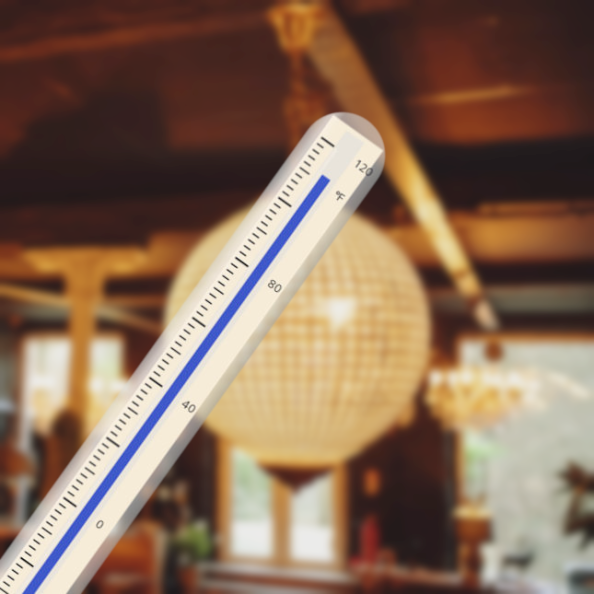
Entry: 112°F
